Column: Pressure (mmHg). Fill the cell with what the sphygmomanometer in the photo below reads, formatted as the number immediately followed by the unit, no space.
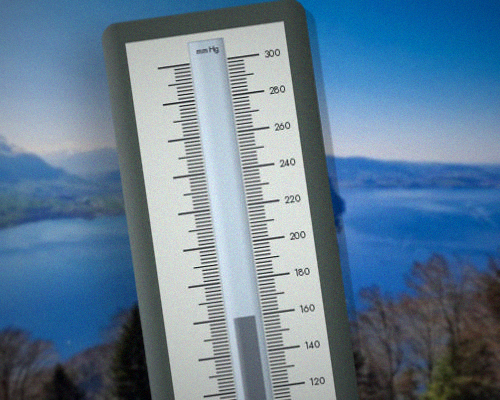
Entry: 160mmHg
